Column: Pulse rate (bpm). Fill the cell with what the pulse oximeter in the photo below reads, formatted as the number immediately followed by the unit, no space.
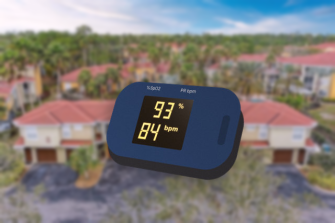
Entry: 84bpm
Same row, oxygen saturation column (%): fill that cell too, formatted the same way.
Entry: 93%
